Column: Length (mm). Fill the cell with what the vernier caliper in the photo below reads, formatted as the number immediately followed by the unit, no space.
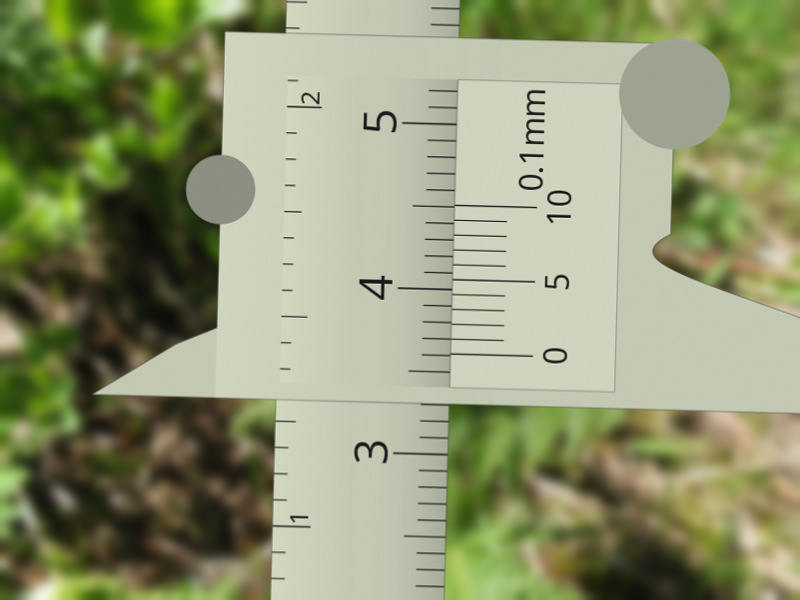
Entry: 36.1mm
